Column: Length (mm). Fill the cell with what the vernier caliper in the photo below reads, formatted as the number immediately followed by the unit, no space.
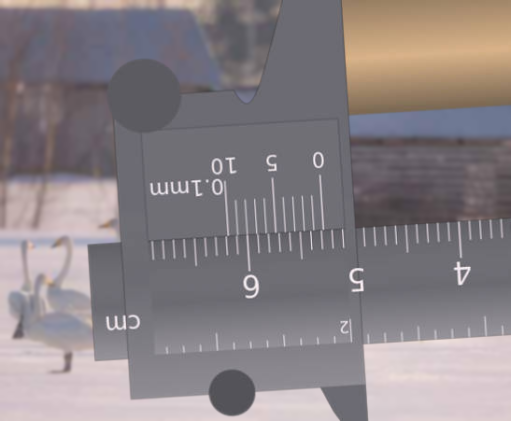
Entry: 52.8mm
